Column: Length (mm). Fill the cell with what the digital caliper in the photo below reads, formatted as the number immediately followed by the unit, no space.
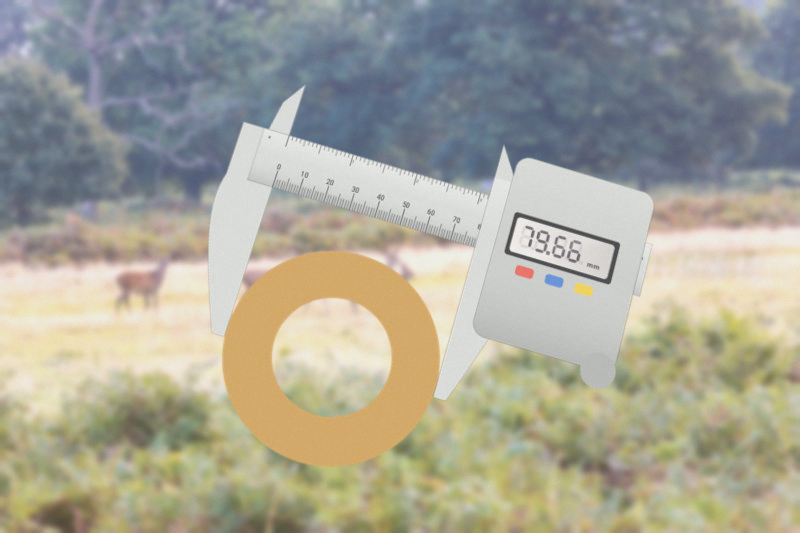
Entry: 79.66mm
